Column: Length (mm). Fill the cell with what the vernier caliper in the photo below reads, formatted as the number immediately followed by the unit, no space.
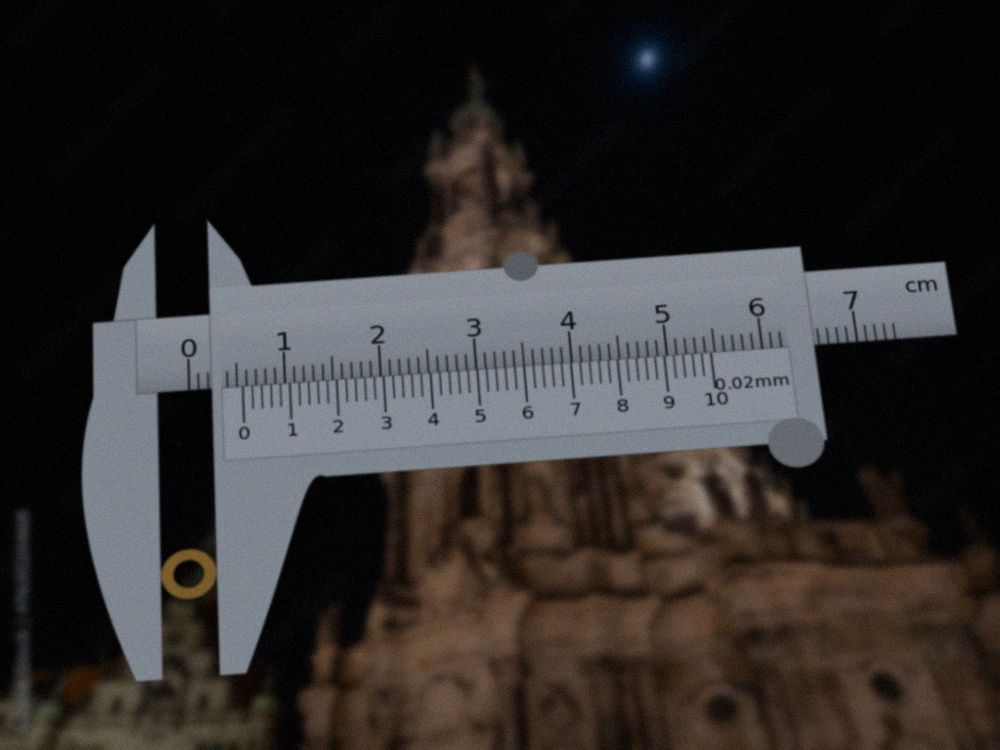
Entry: 5.6mm
